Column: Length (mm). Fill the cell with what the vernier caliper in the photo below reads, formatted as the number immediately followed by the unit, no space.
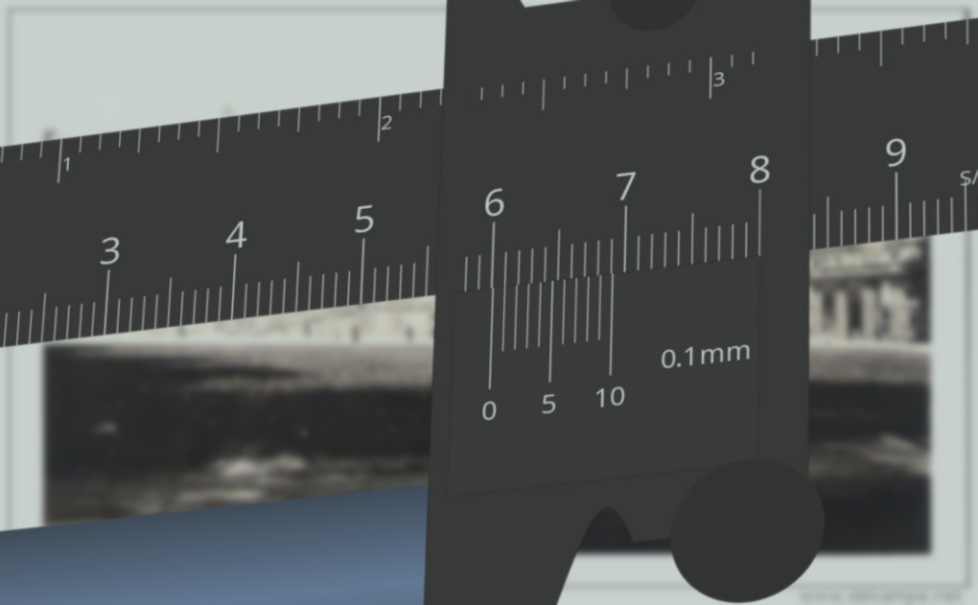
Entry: 60.1mm
